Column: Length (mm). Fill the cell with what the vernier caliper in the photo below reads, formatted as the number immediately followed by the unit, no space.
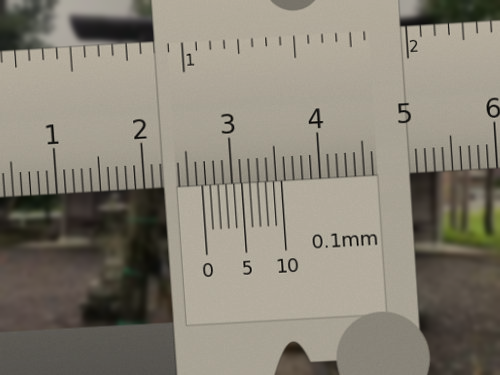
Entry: 26.6mm
